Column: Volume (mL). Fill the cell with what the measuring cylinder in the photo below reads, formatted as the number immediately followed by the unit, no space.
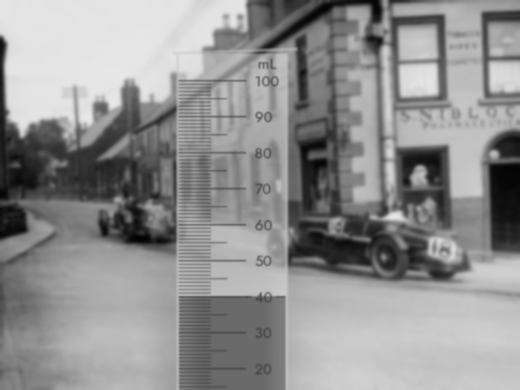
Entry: 40mL
